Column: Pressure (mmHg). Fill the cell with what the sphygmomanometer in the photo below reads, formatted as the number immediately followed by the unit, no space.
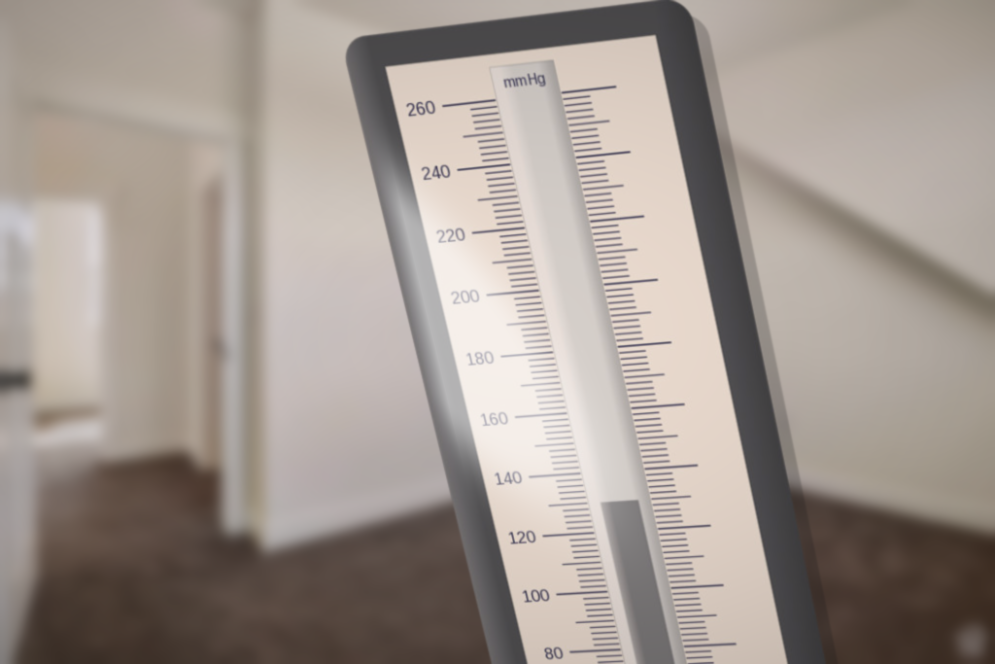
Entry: 130mmHg
